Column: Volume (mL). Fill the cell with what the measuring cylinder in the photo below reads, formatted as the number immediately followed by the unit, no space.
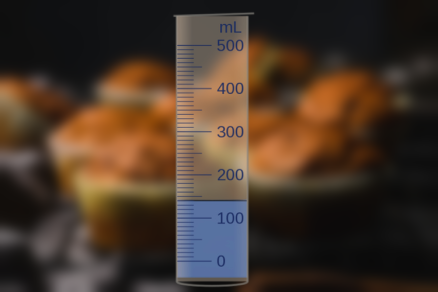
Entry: 140mL
